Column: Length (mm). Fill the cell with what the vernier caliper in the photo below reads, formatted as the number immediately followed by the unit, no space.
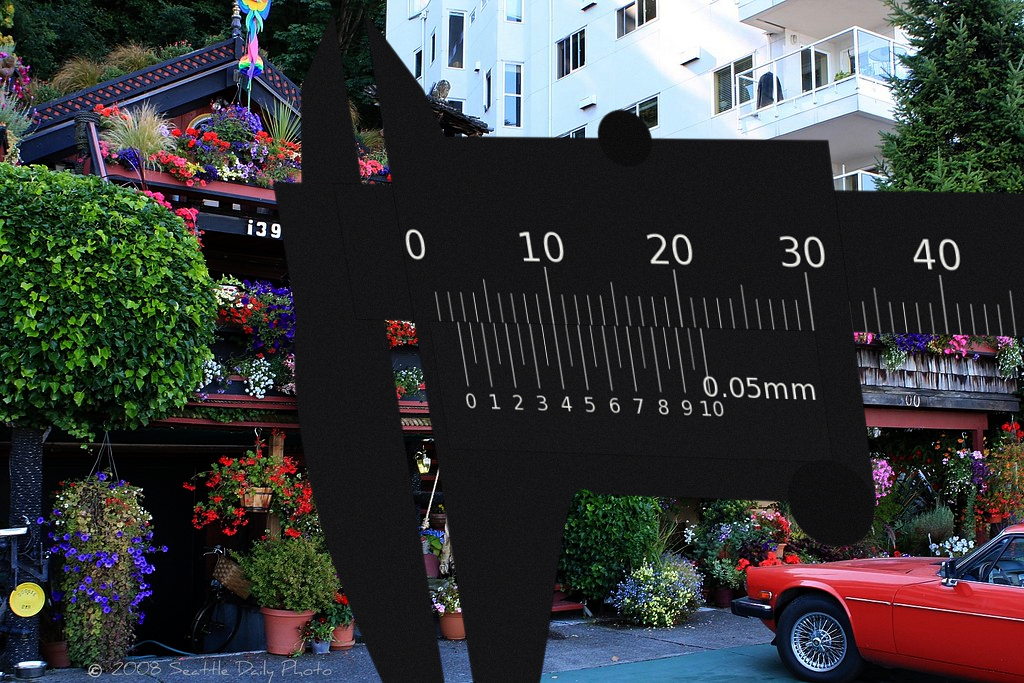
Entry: 2.4mm
